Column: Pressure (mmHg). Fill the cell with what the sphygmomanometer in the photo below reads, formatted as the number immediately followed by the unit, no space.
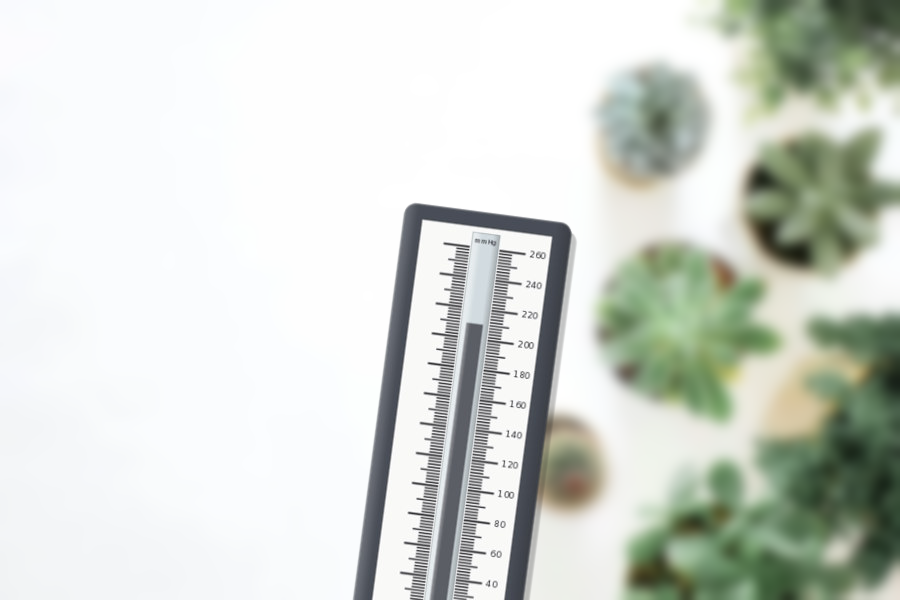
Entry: 210mmHg
